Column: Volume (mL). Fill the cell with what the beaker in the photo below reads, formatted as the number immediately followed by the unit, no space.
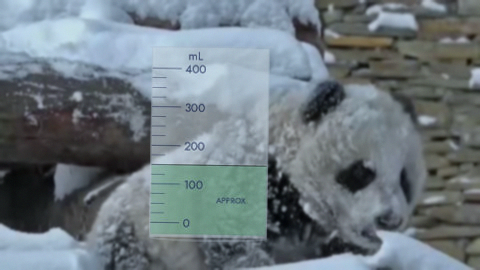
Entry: 150mL
